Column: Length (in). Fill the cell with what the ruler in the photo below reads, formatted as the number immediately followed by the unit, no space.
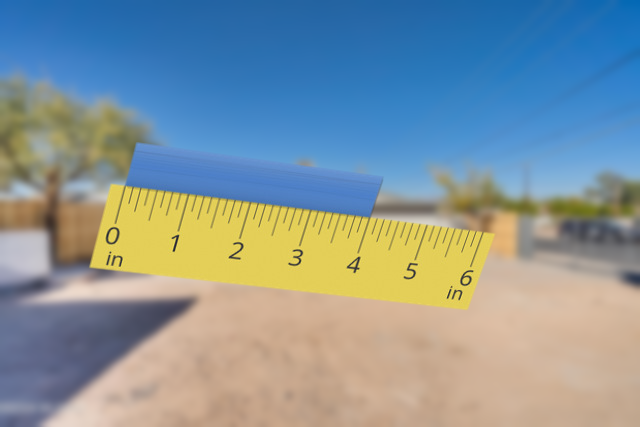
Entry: 4in
